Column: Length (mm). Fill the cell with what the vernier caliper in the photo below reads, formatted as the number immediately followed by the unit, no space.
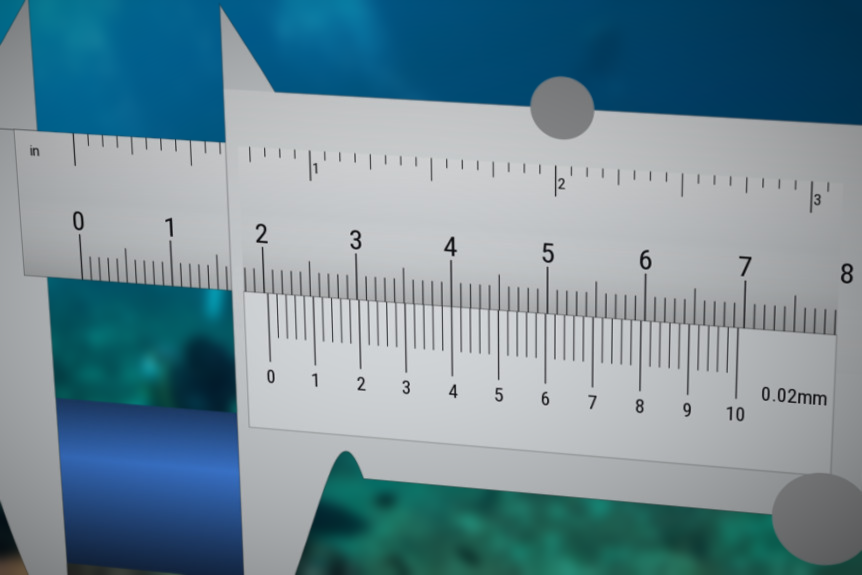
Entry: 20.4mm
